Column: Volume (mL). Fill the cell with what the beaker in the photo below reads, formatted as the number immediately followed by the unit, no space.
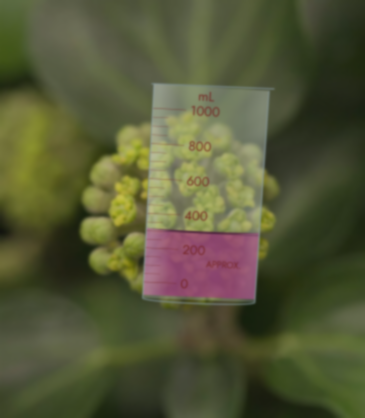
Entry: 300mL
